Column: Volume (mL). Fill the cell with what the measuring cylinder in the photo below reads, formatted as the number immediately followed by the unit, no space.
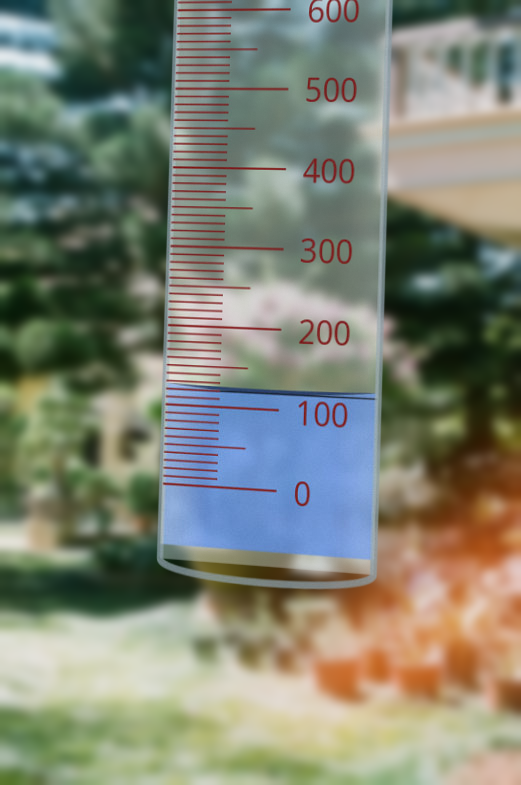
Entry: 120mL
